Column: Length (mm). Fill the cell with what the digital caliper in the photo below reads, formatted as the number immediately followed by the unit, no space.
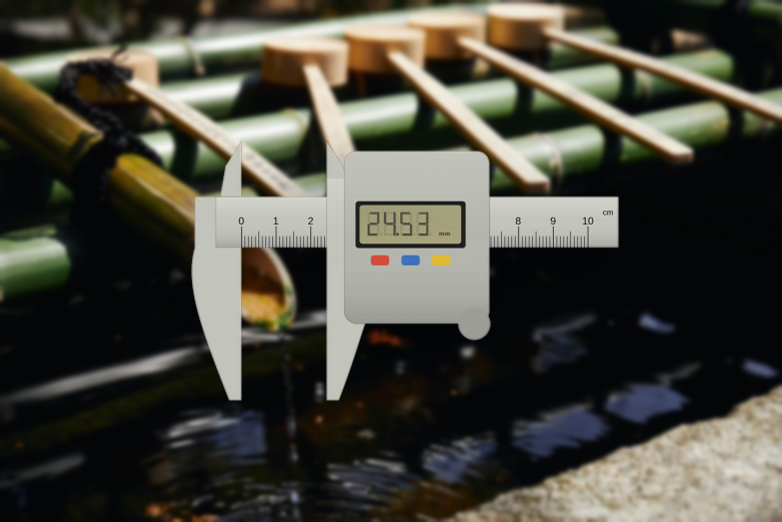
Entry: 24.53mm
